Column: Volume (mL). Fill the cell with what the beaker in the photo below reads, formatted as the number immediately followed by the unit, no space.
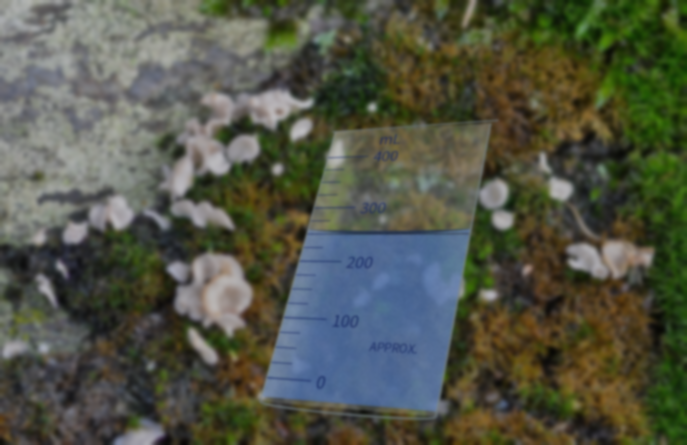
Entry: 250mL
